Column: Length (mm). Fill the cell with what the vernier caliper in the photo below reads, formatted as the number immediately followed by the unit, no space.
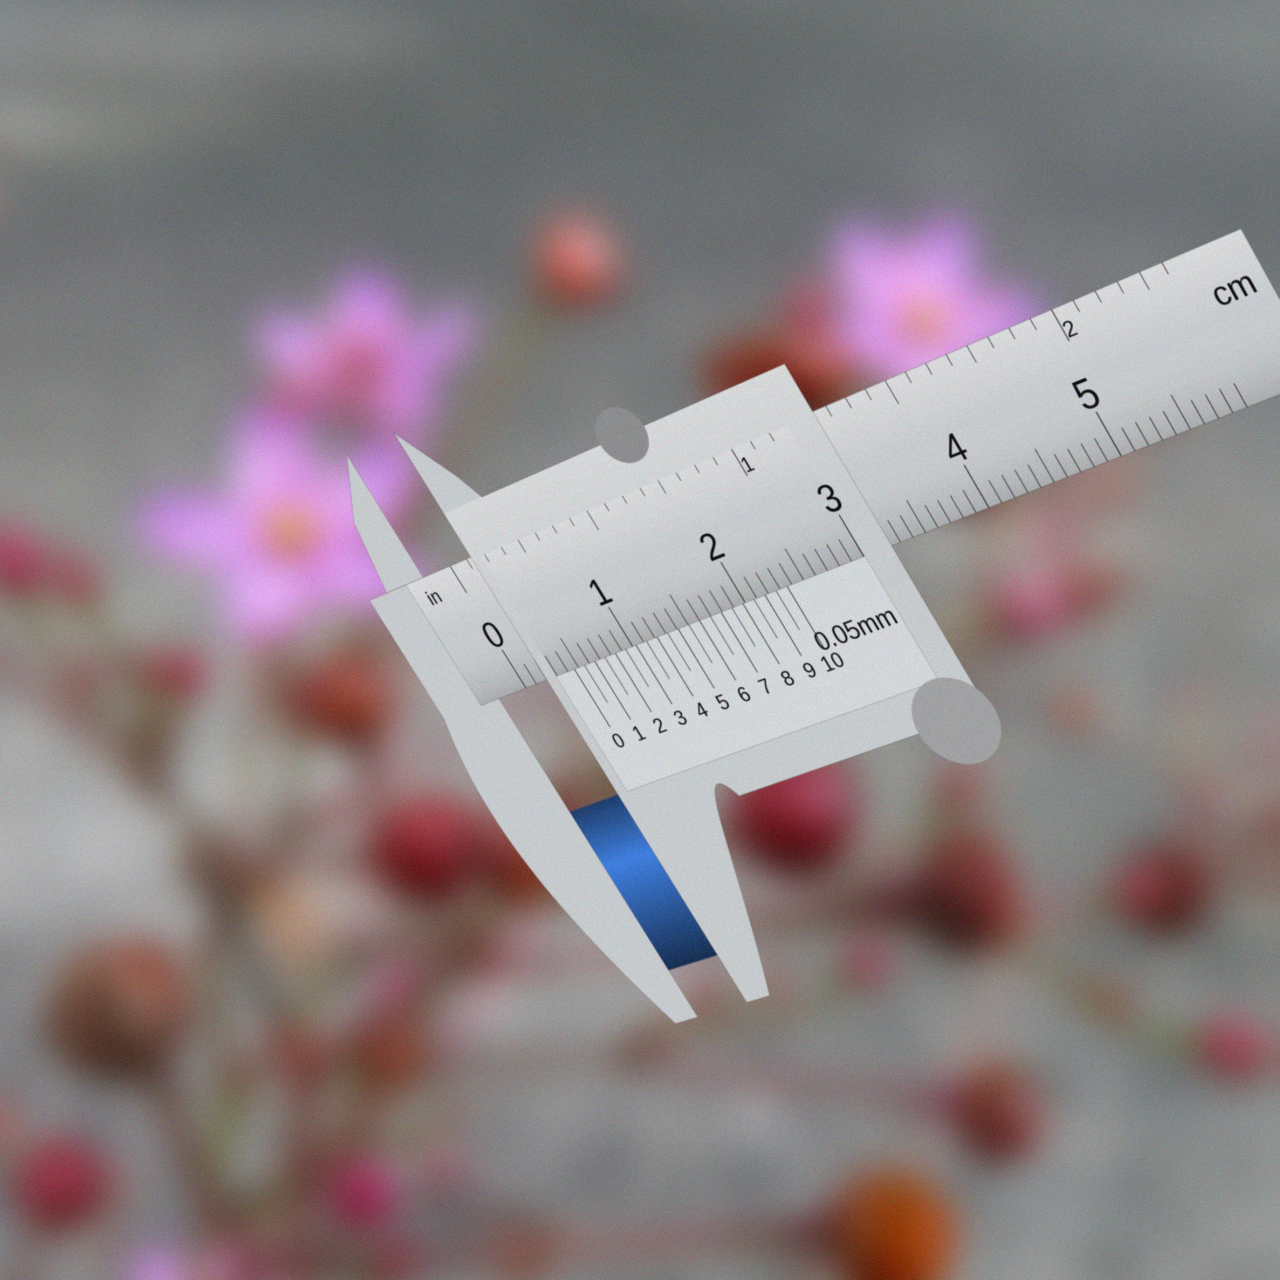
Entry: 4.6mm
